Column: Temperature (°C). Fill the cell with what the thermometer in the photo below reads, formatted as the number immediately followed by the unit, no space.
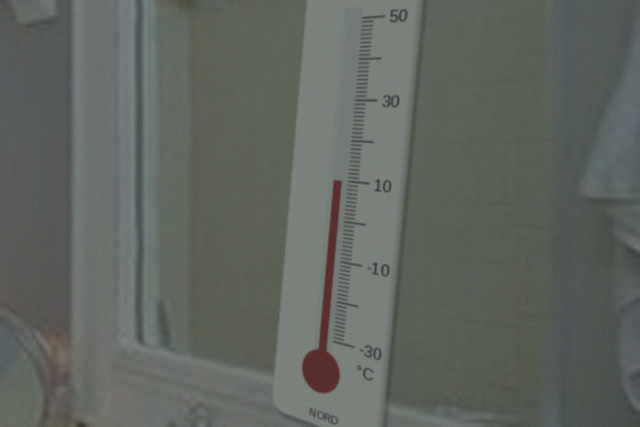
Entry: 10°C
